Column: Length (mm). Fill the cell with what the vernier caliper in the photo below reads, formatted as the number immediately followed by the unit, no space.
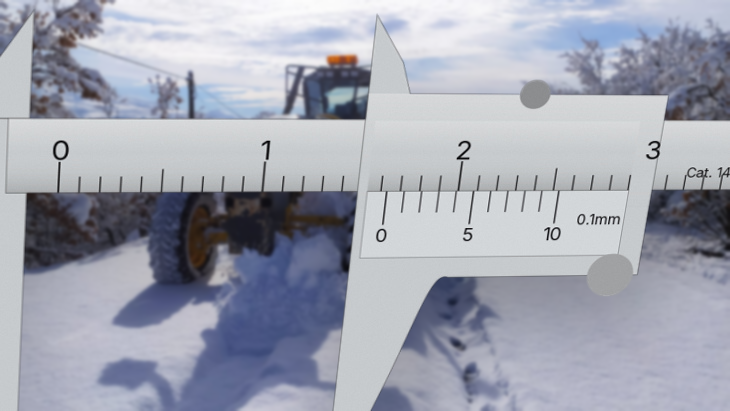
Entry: 16.3mm
